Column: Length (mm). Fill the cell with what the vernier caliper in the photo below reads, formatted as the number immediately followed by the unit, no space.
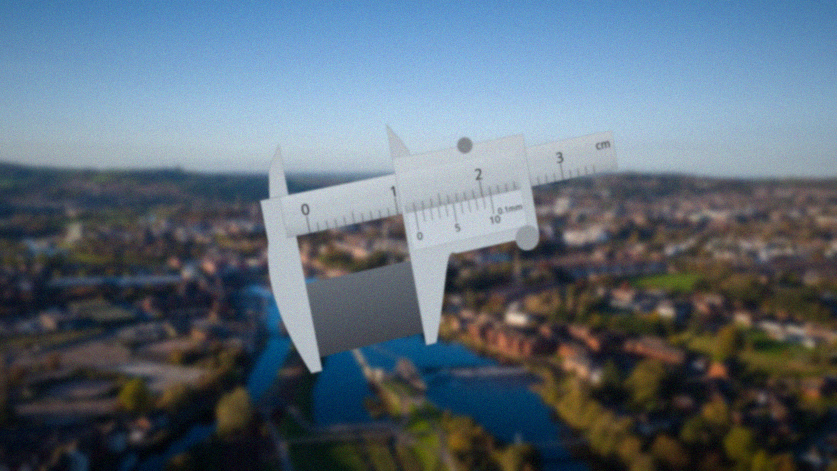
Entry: 12.0mm
